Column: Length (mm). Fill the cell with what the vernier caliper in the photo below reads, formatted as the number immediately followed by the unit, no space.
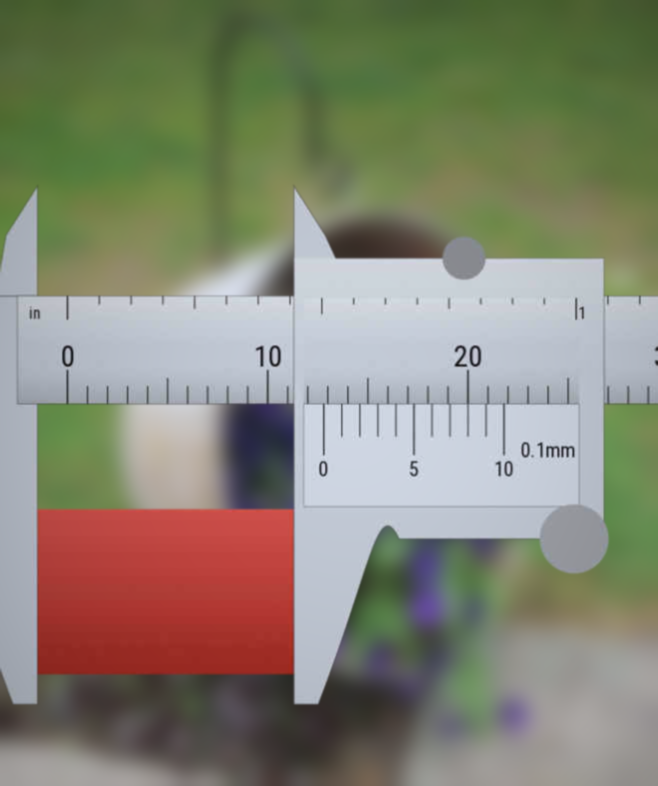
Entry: 12.8mm
